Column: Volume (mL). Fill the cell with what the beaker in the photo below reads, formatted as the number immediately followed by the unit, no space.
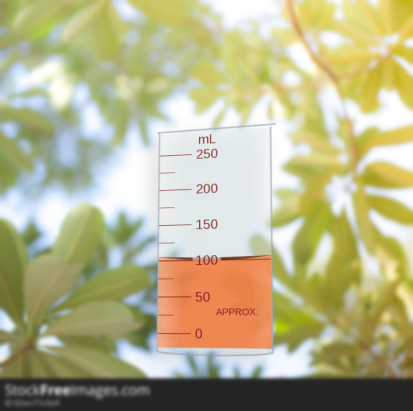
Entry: 100mL
